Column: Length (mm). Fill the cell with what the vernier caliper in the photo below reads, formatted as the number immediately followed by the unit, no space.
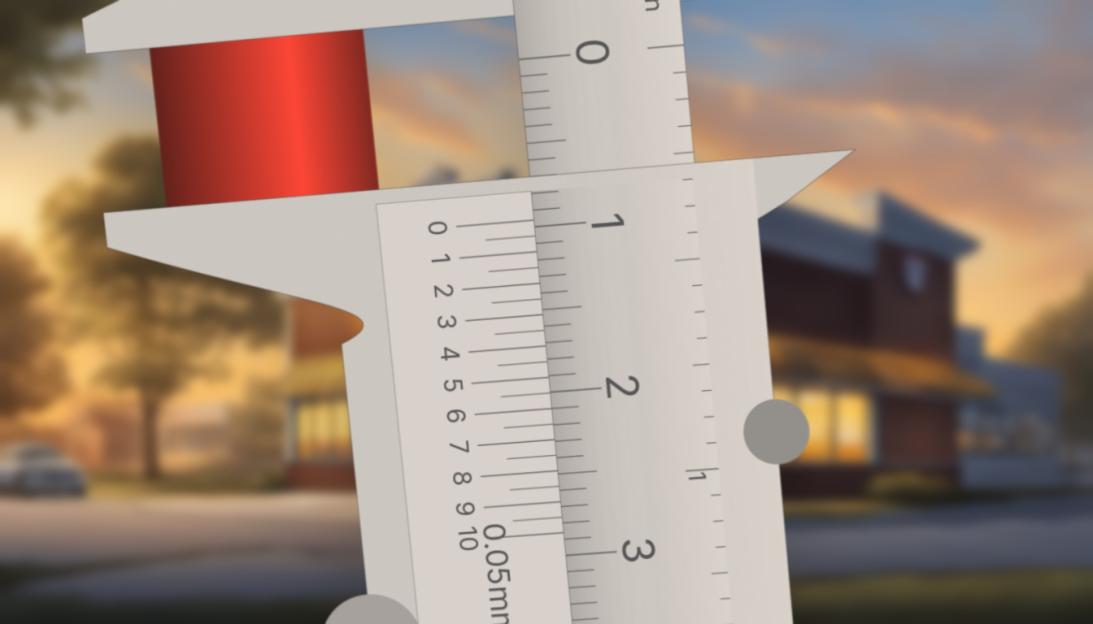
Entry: 9.6mm
